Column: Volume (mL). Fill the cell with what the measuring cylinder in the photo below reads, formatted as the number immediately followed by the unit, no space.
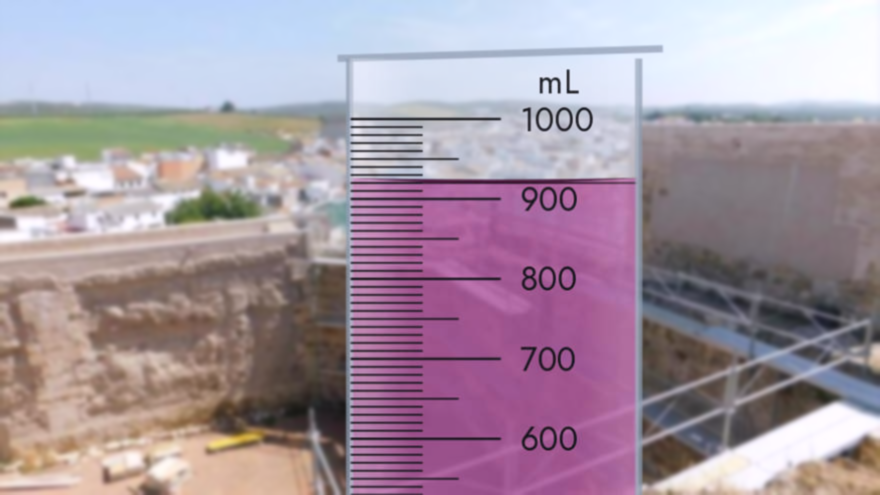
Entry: 920mL
